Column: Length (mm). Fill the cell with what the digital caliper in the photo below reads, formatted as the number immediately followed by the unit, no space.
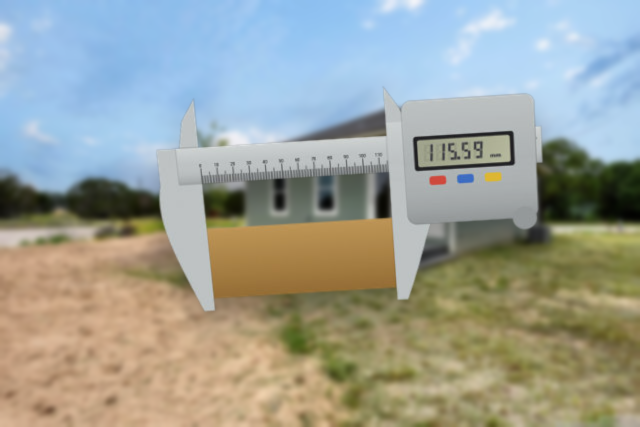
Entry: 115.59mm
